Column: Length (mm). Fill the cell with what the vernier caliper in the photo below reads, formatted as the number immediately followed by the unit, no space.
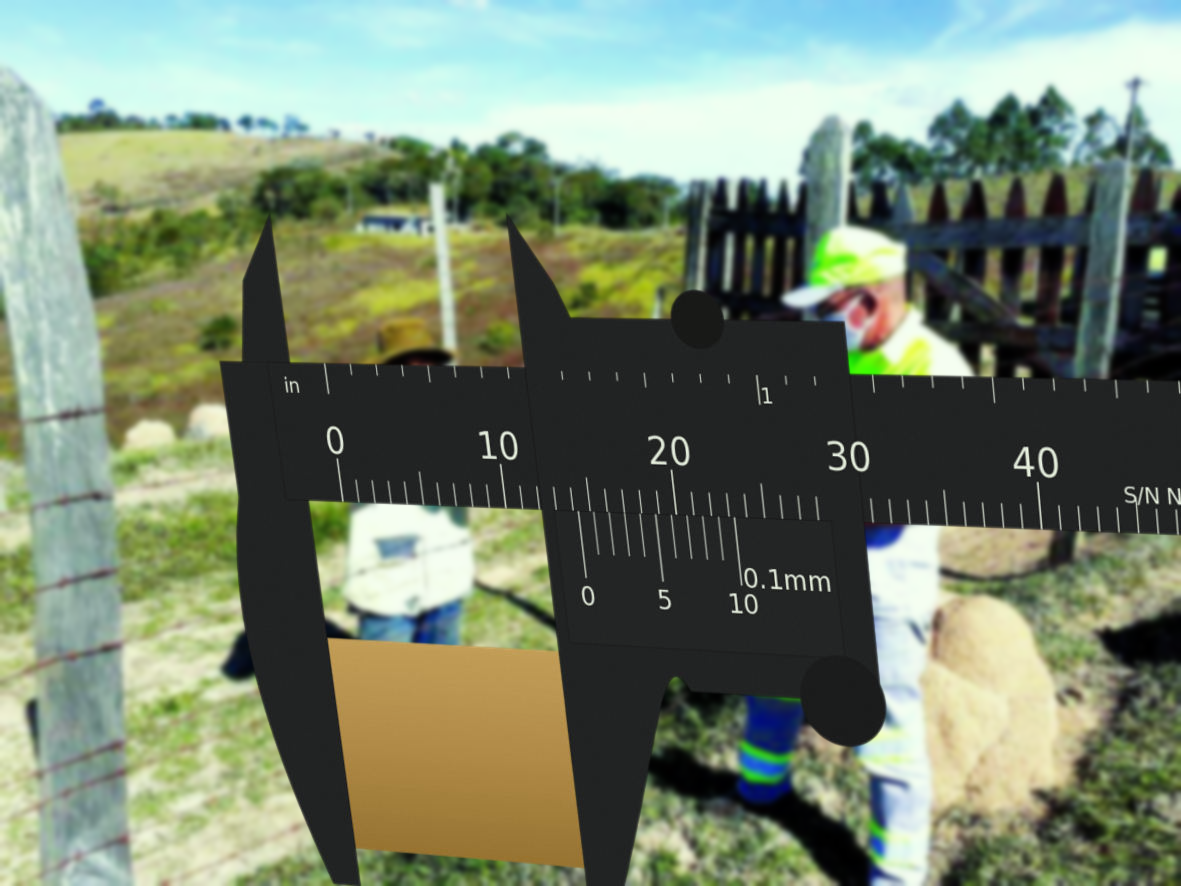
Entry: 14.3mm
